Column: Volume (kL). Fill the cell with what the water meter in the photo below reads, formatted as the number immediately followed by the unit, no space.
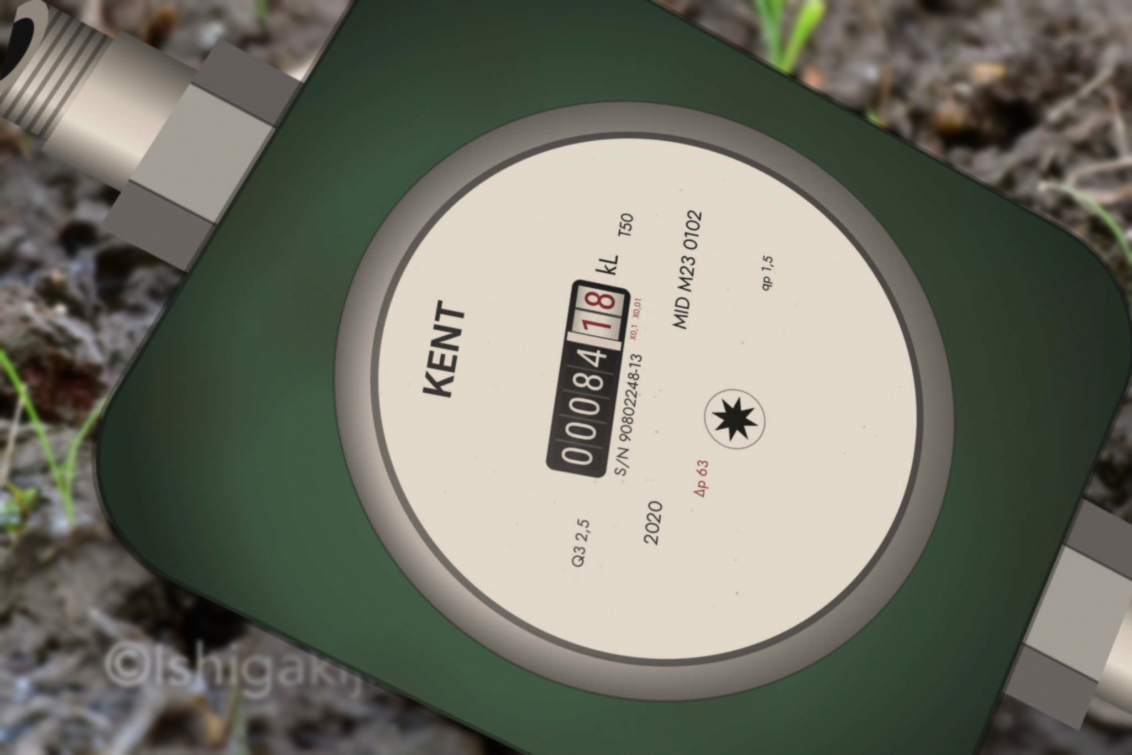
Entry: 84.18kL
